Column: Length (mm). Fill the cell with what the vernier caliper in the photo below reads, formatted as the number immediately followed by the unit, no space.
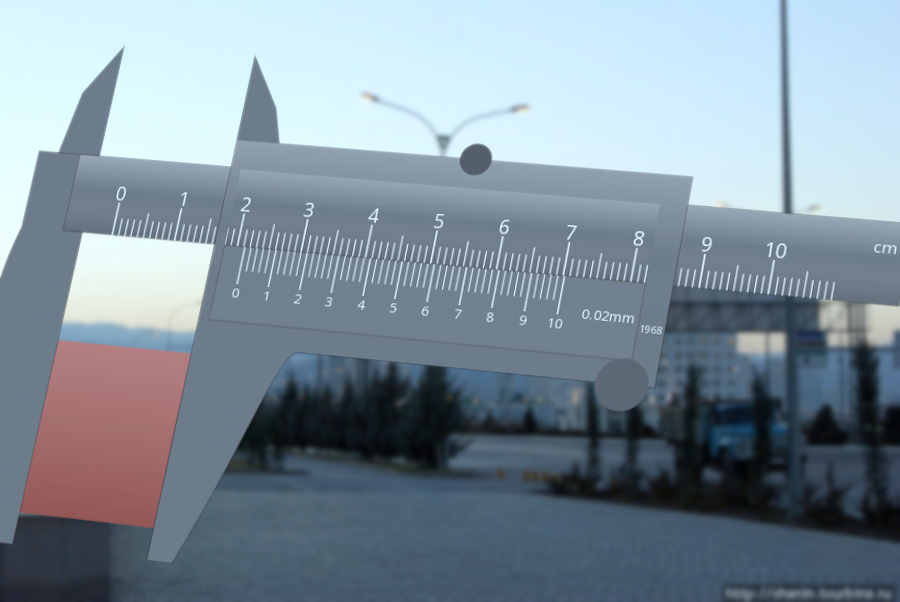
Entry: 21.2mm
